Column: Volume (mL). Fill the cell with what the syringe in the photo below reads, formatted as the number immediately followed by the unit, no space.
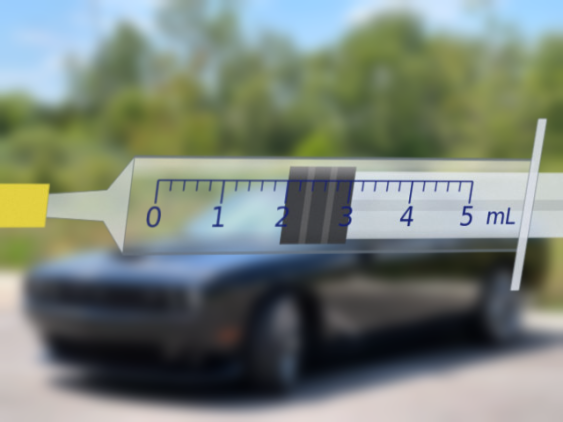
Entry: 2mL
